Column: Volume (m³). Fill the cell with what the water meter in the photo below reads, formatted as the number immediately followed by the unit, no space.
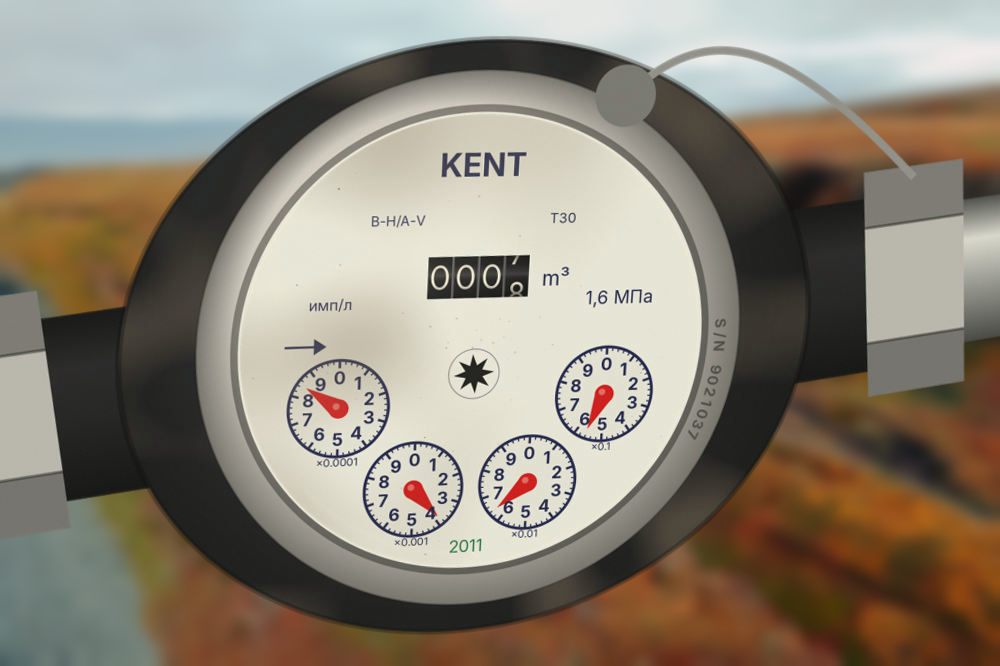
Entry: 7.5638m³
